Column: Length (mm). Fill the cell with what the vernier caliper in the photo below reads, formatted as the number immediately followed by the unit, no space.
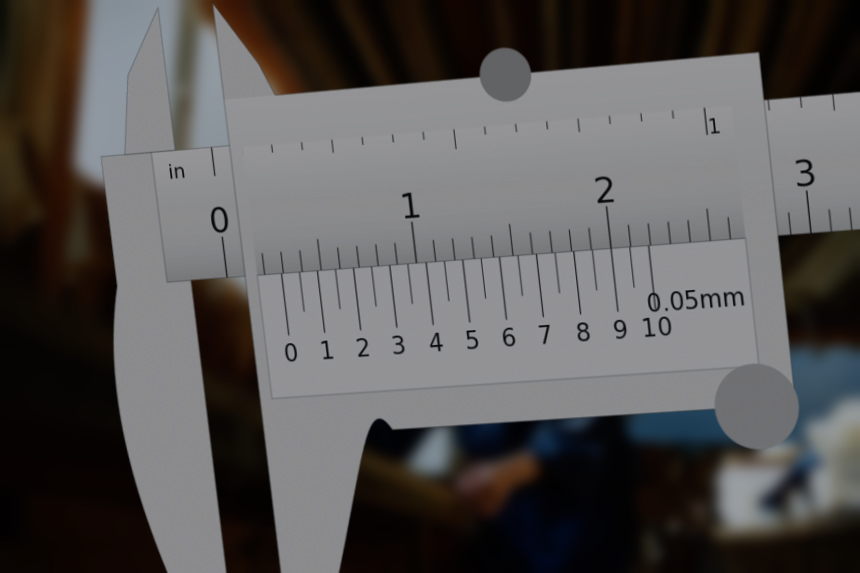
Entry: 2.9mm
